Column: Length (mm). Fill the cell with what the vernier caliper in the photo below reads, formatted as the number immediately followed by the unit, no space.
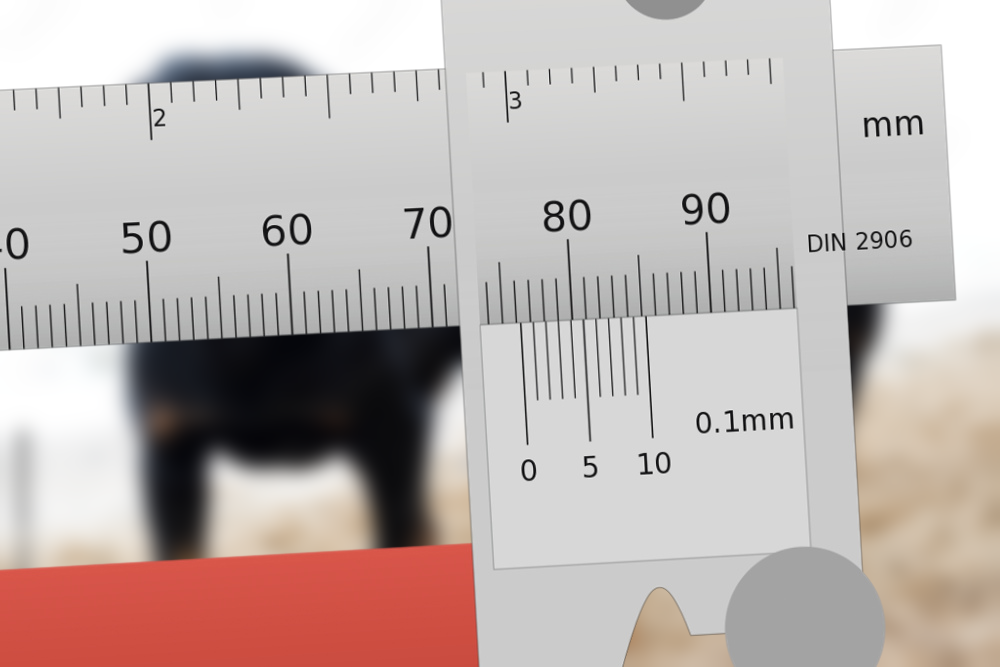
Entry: 76.3mm
